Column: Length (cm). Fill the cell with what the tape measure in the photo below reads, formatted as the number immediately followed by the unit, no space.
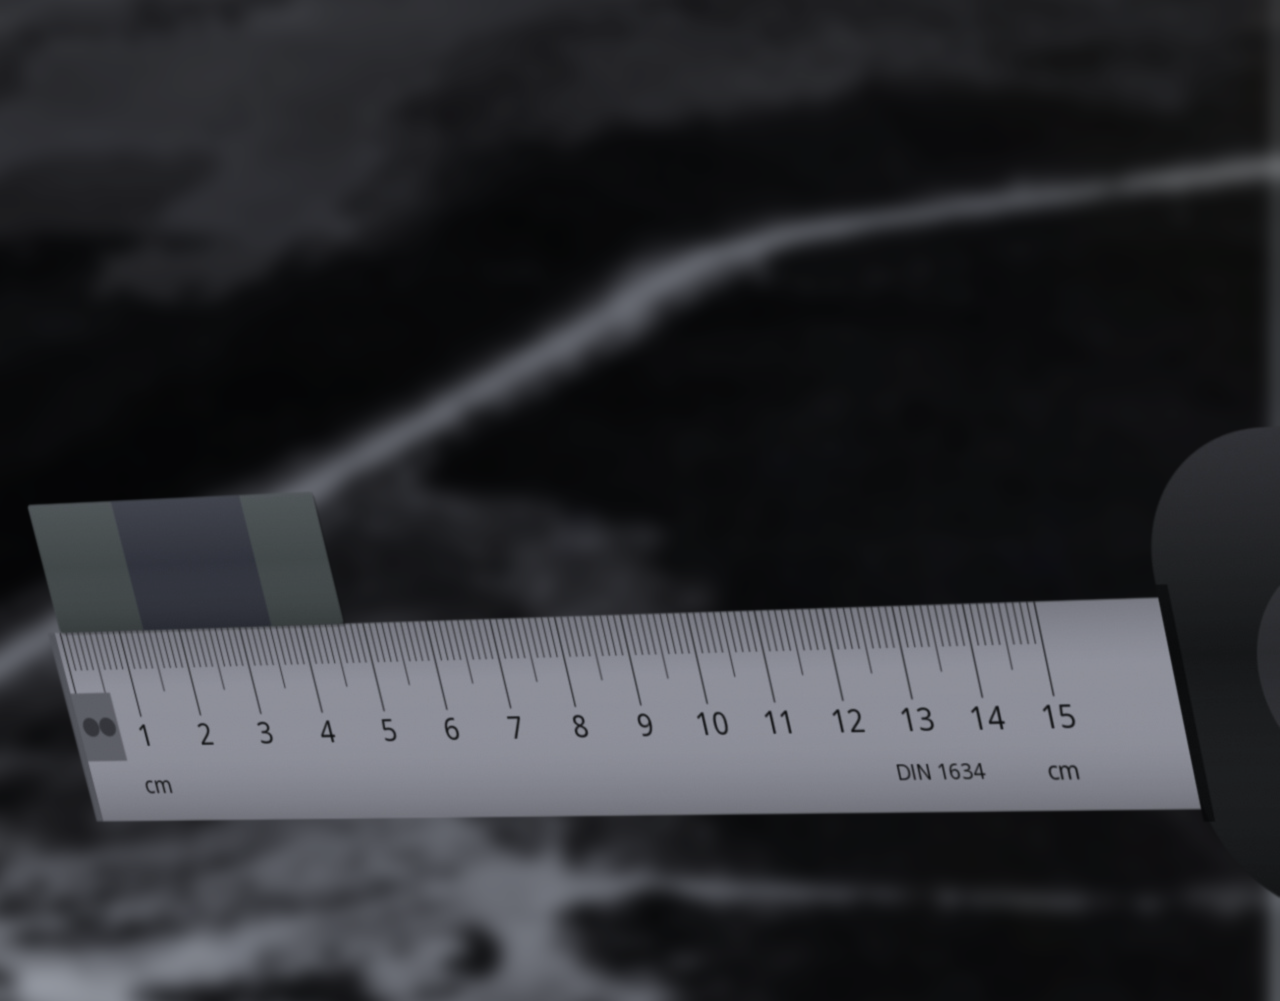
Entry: 4.7cm
